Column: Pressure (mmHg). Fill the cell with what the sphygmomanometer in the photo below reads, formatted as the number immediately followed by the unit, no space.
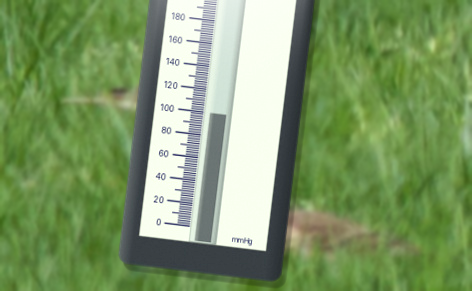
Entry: 100mmHg
